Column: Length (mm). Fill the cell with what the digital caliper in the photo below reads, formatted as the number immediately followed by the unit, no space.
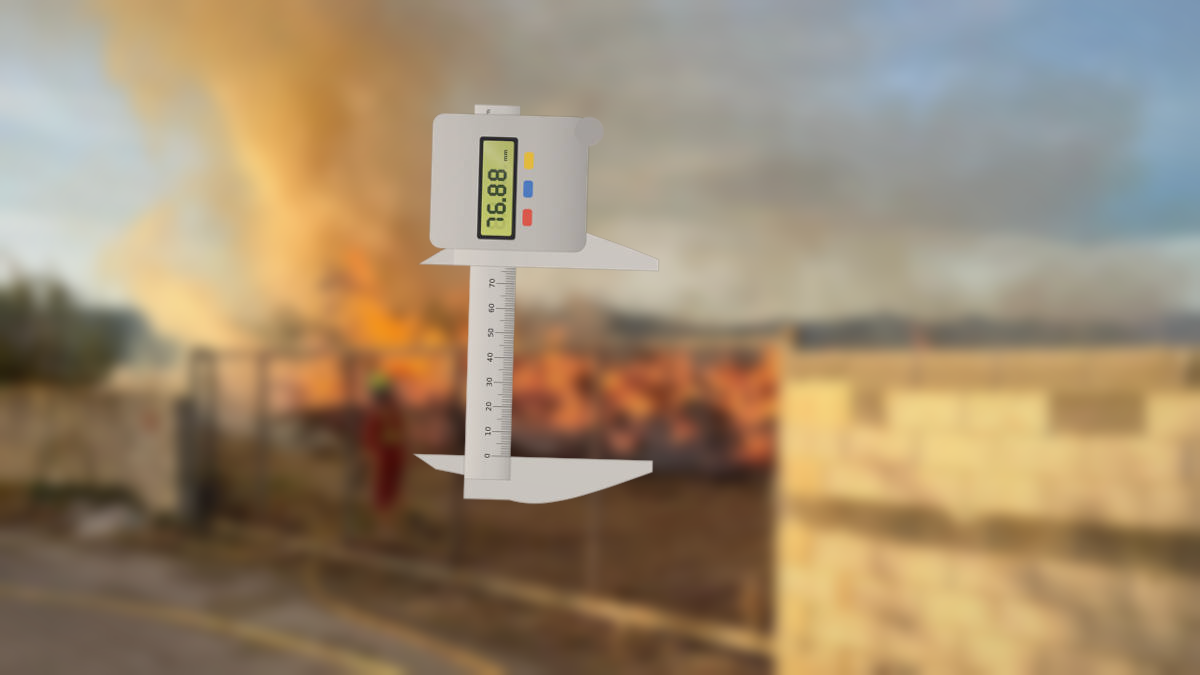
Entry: 76.88mm
